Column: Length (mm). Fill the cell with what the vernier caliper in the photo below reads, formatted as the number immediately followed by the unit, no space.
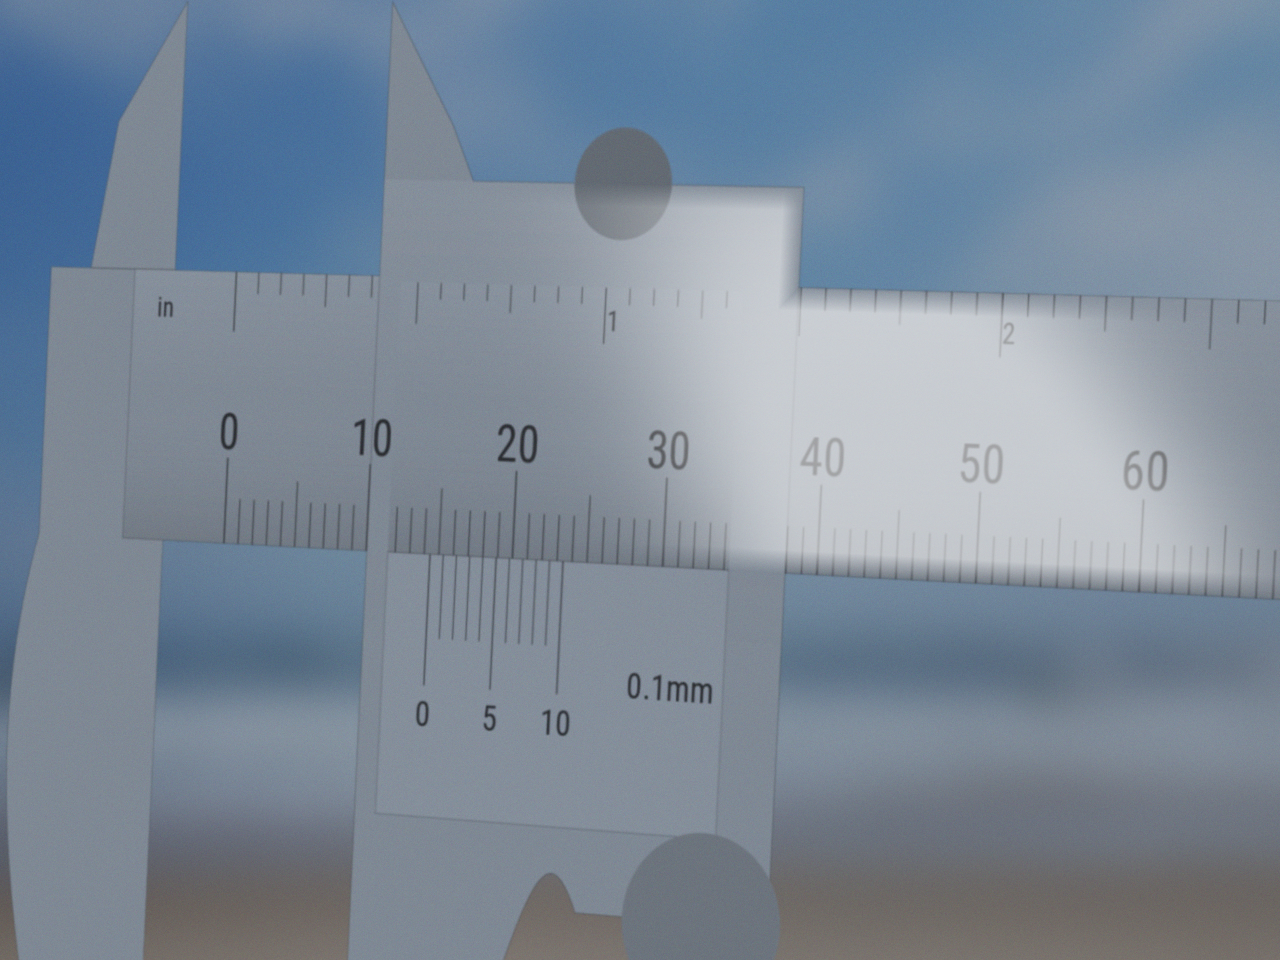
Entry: 14.4mm
